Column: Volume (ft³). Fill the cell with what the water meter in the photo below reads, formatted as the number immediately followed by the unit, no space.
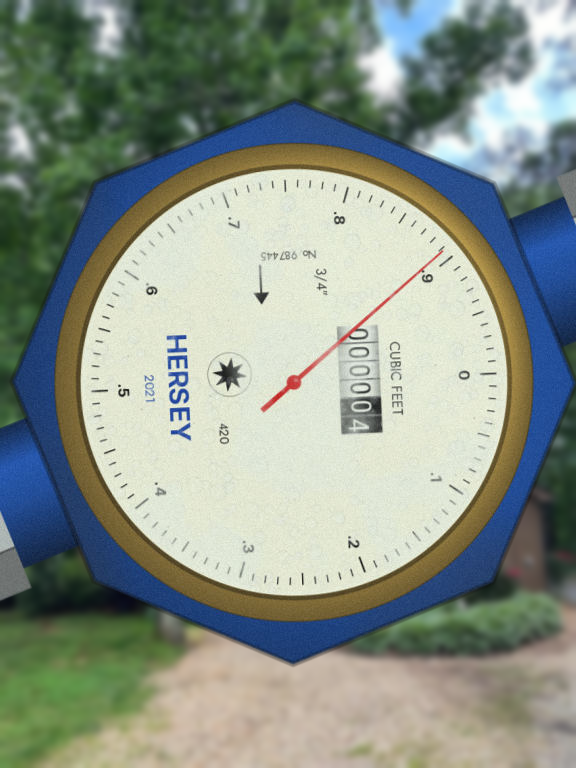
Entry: 3.89ft³
